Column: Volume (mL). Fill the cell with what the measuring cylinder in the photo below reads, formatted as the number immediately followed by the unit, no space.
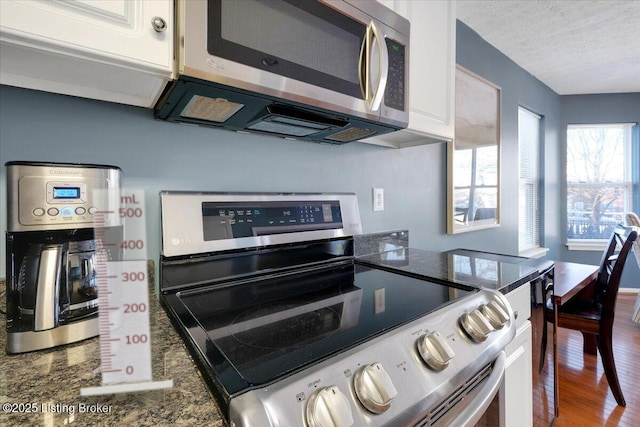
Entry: 350mL
